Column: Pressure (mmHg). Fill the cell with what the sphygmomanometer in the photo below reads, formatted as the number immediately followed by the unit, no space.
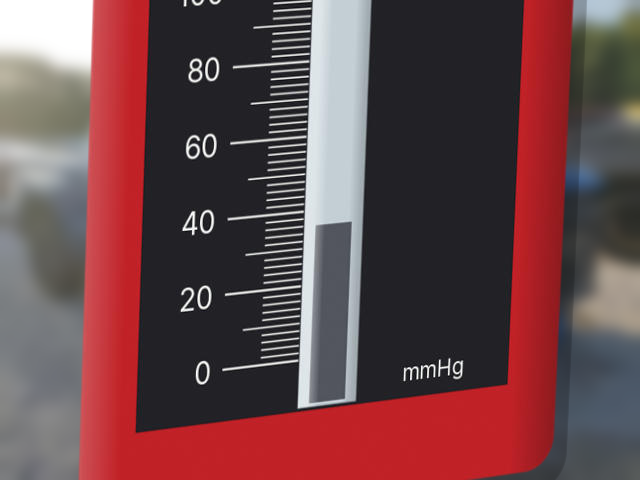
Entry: 36mmHg
